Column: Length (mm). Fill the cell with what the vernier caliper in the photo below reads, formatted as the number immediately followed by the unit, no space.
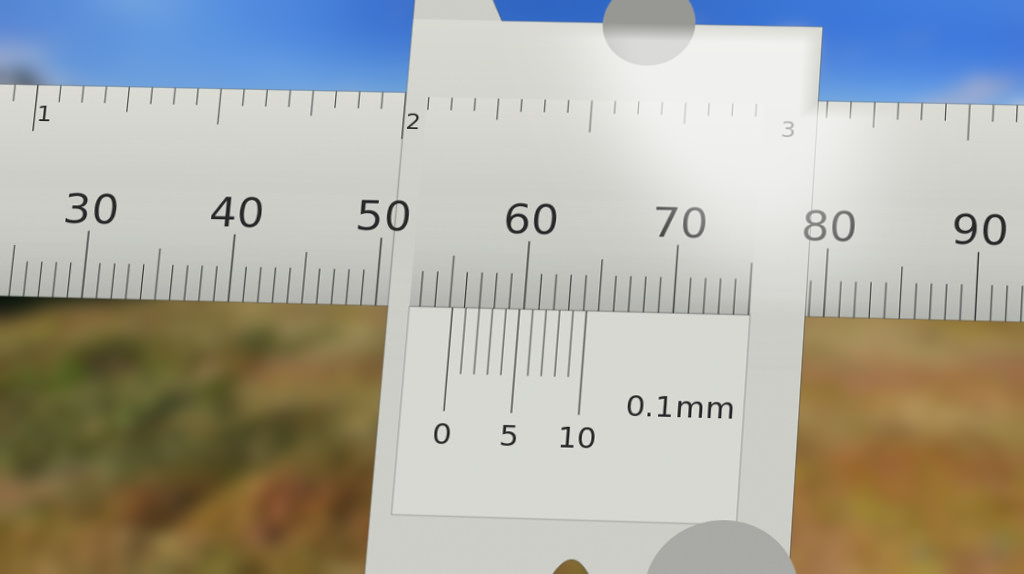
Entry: 55.2mm
